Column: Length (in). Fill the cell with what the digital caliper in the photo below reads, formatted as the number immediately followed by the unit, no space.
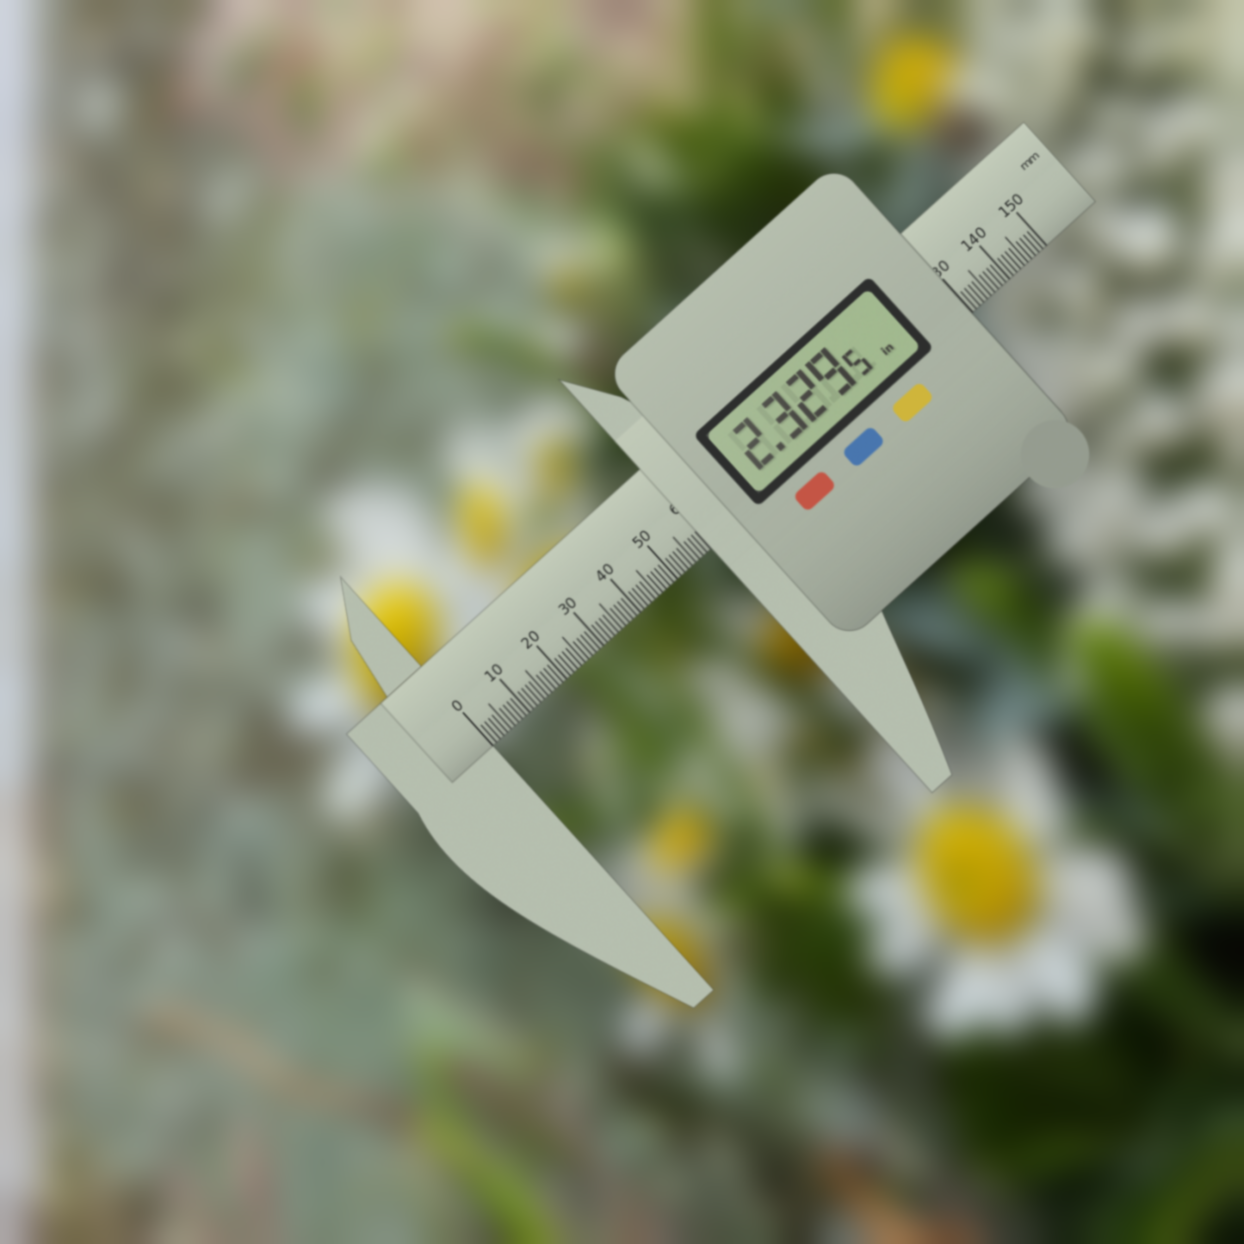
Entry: 2.3295in
